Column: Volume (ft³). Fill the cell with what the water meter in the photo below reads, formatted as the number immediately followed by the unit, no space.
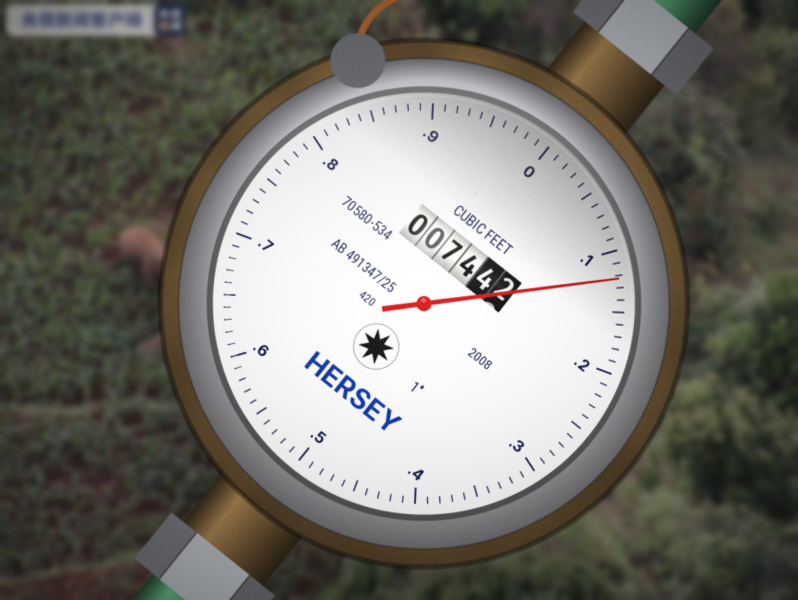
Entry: 7442.12ft³
